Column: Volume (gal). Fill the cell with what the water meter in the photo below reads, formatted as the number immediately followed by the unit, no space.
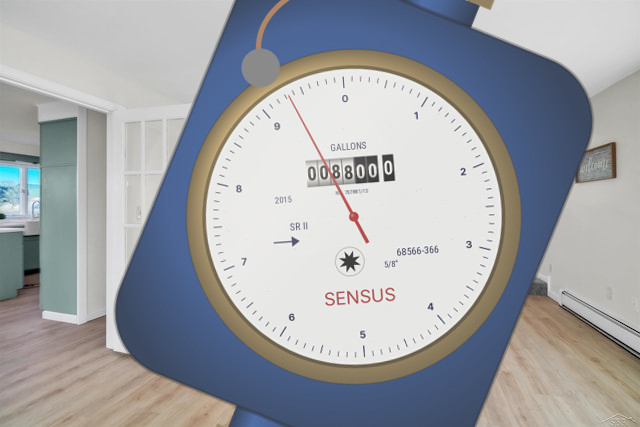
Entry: 87999.3gal
